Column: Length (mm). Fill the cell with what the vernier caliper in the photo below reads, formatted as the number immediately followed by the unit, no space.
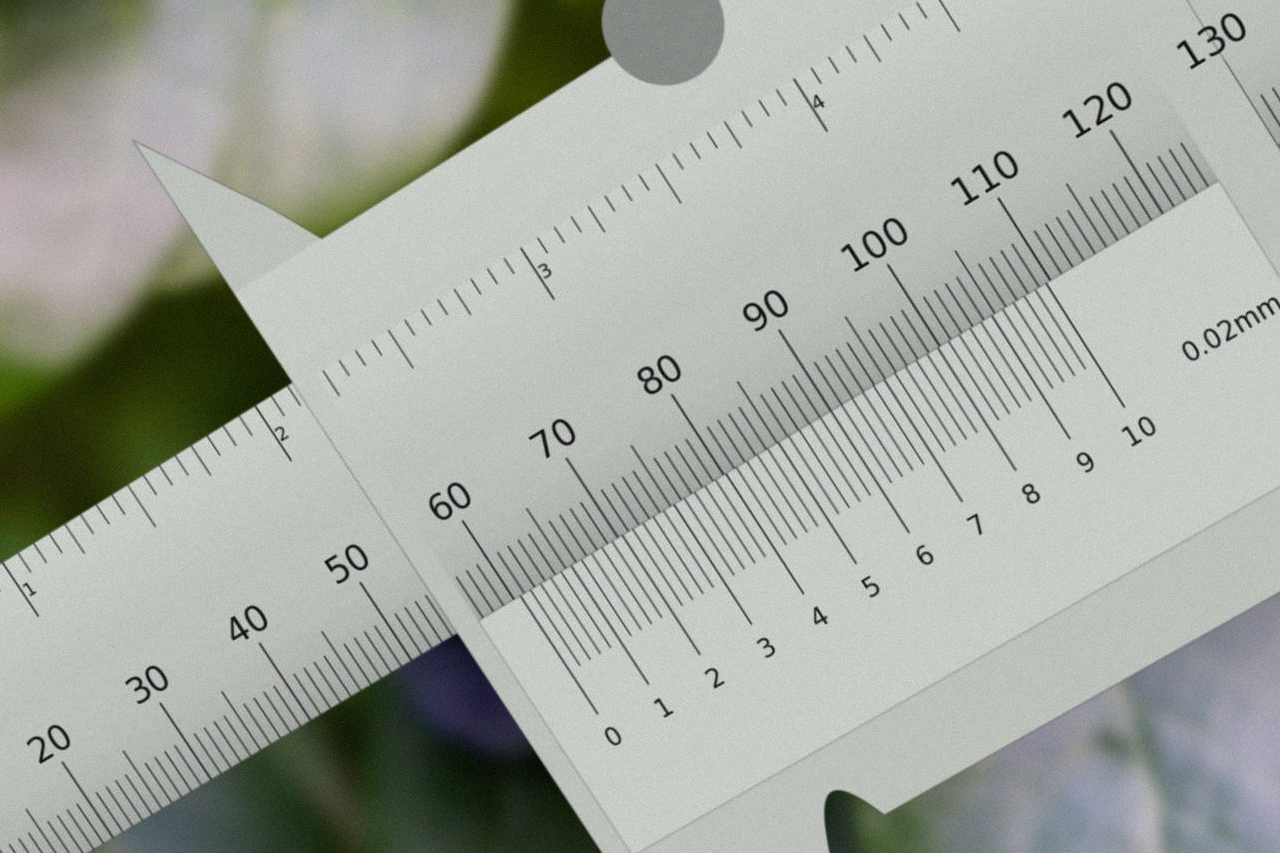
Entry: 60.6mm
